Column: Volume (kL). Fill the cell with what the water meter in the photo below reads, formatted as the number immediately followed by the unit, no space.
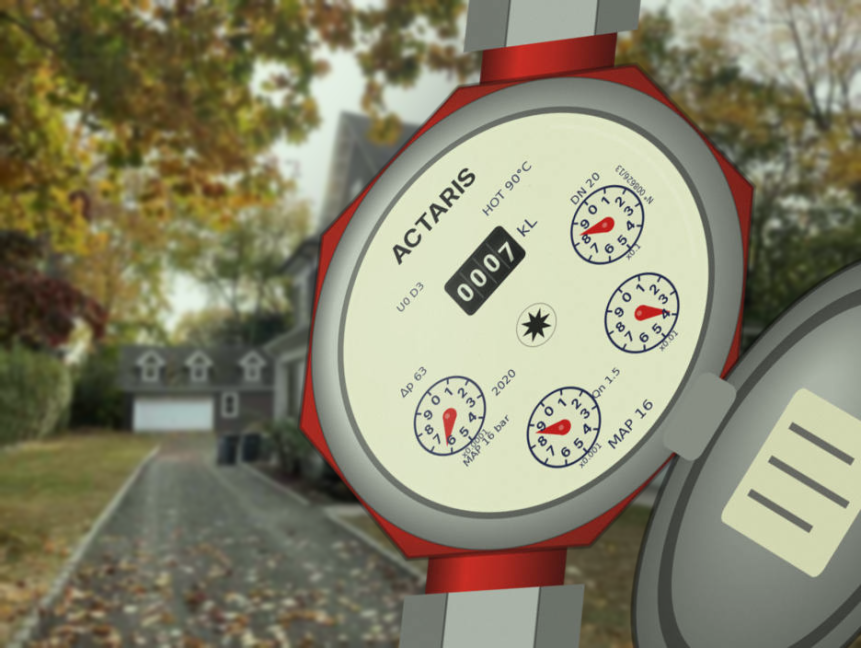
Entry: 6.8386kL
